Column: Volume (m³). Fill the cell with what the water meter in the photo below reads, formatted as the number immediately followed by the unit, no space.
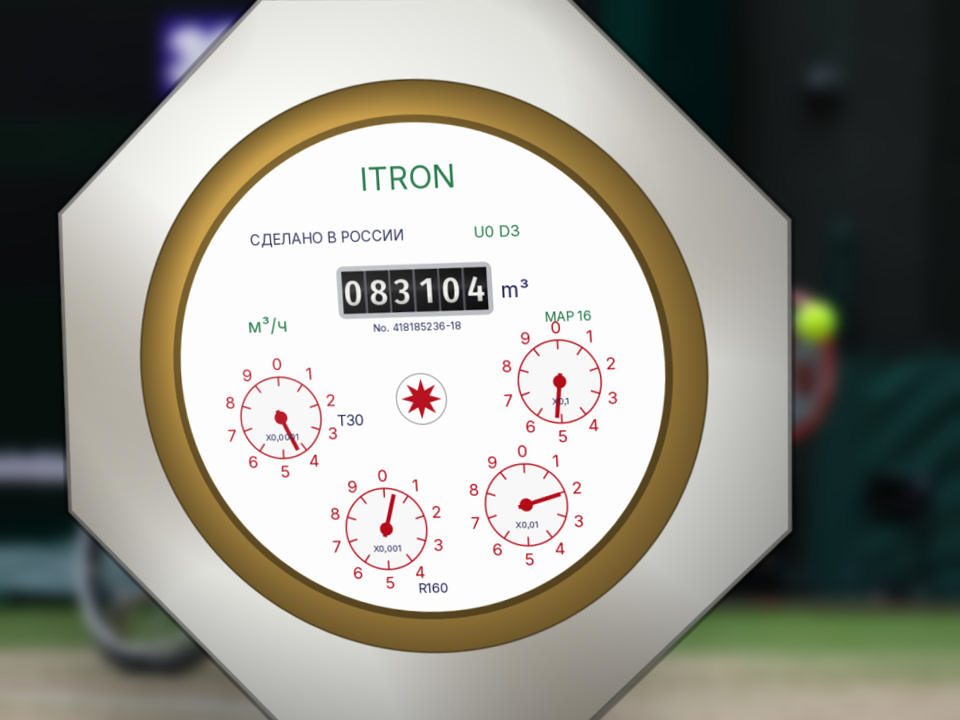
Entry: 83104.5204m³
